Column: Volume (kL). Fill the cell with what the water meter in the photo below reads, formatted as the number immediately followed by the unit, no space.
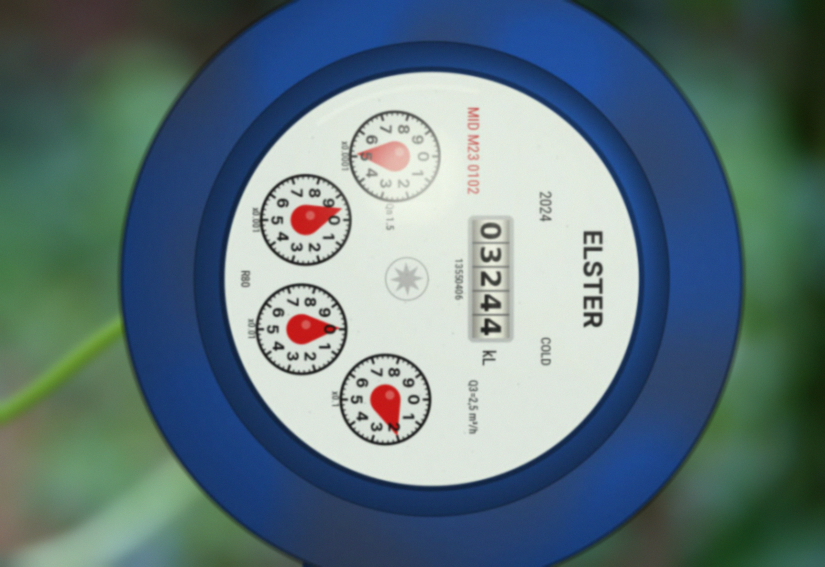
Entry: 3244.1995kL
